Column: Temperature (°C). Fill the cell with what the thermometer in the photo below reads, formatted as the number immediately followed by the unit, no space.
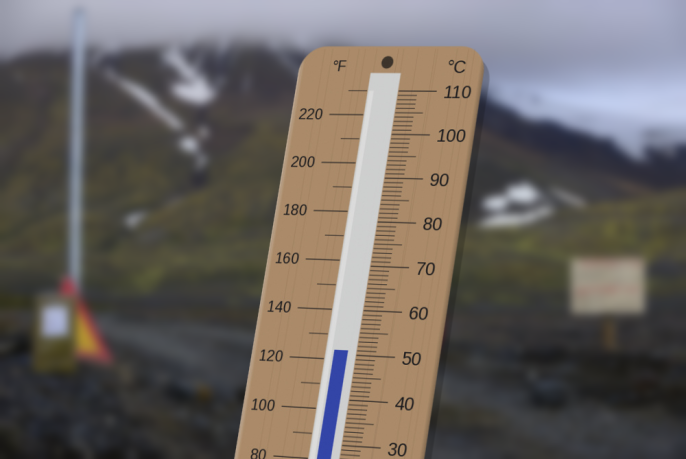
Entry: 51°C
